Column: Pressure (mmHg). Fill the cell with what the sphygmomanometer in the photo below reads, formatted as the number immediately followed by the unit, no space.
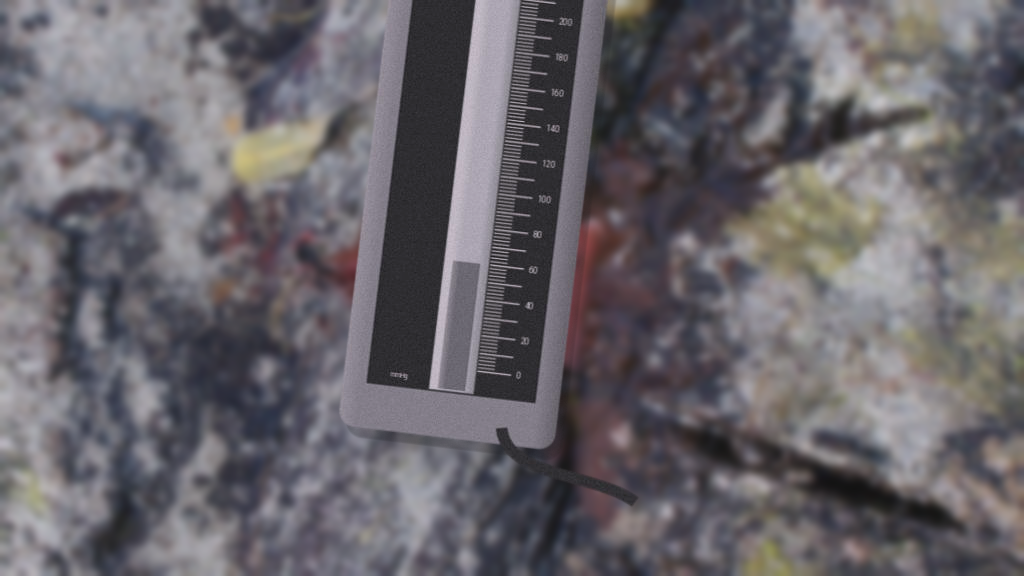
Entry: 60mmHg
